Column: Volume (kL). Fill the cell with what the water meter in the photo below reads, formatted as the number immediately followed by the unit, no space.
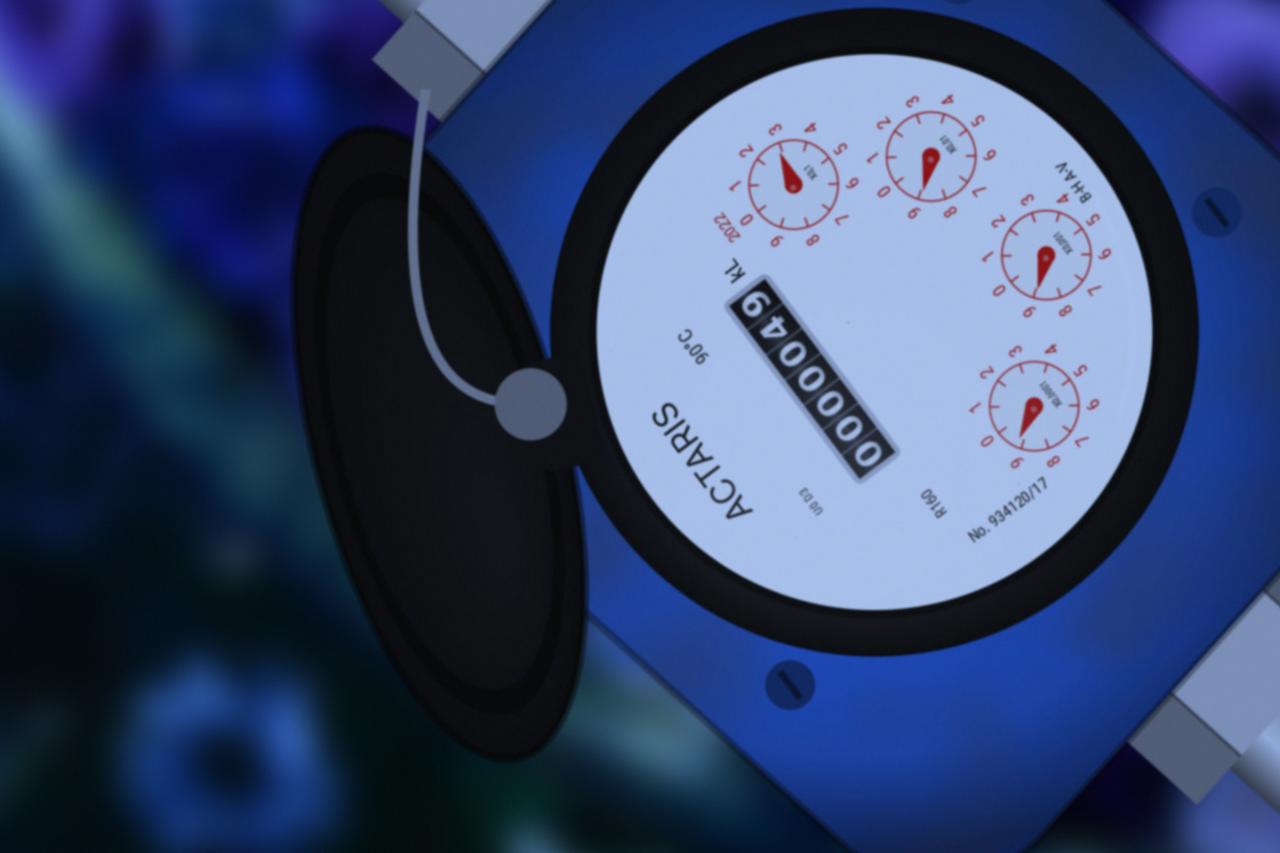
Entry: 49.2889kL
